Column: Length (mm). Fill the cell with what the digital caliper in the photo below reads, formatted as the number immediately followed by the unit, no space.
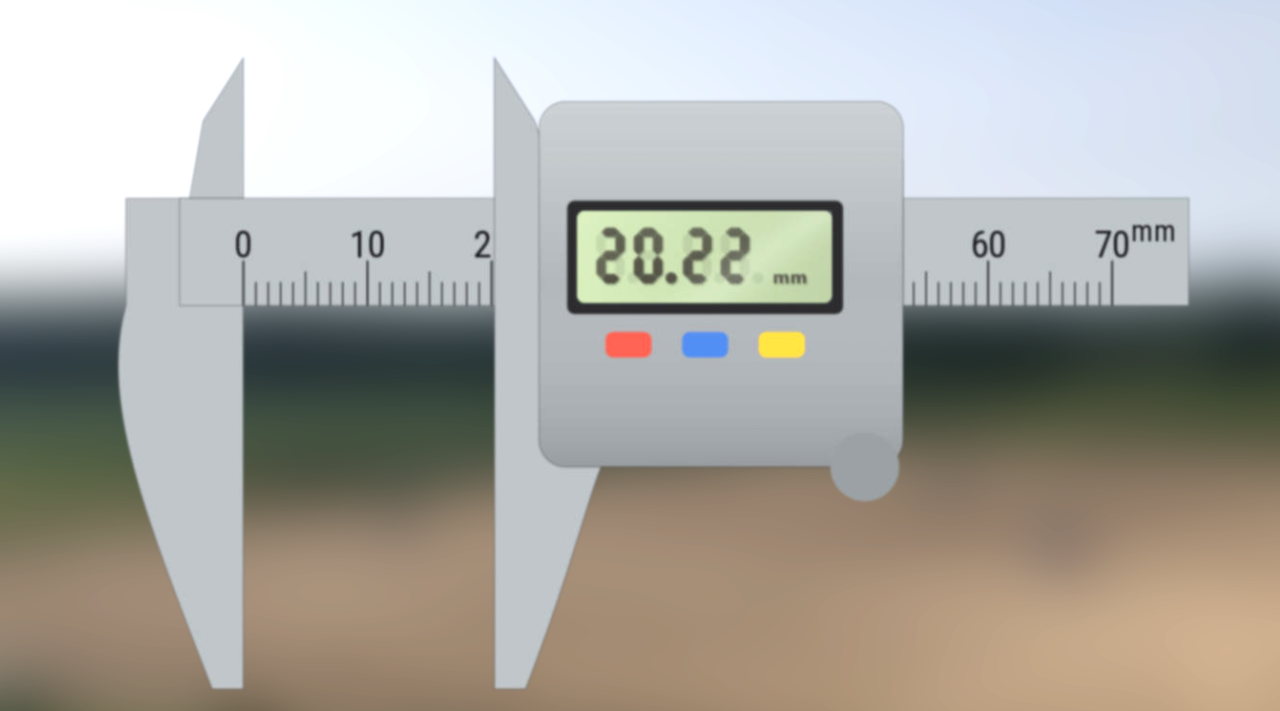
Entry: 20.22mm
